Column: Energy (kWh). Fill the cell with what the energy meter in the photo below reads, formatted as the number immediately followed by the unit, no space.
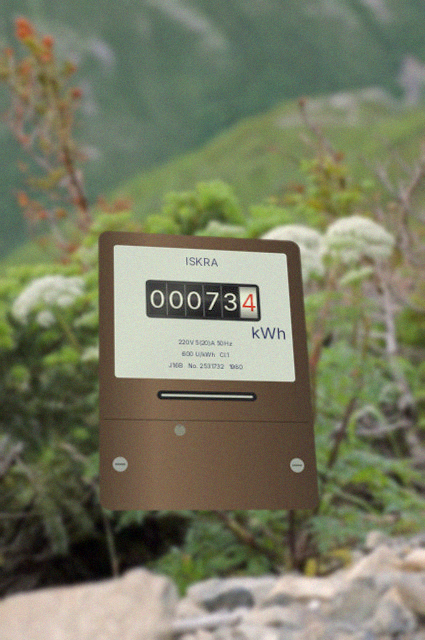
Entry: 73.4kWh
